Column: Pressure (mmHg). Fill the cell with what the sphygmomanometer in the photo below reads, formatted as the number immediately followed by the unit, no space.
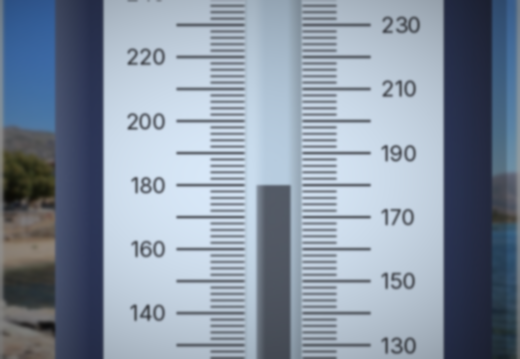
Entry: 180mmHg
